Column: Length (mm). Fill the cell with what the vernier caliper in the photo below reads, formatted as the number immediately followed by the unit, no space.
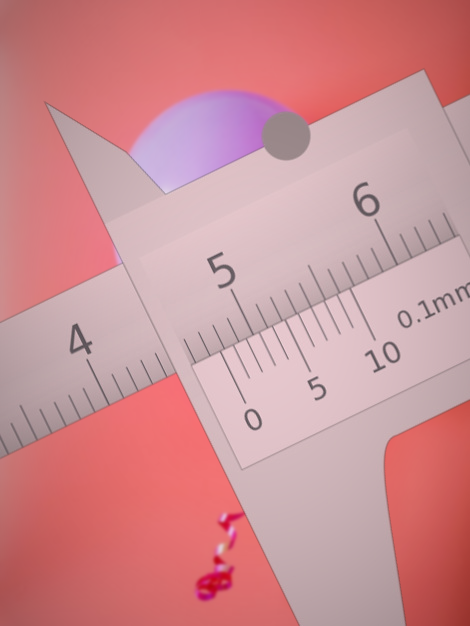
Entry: 47.7mm
